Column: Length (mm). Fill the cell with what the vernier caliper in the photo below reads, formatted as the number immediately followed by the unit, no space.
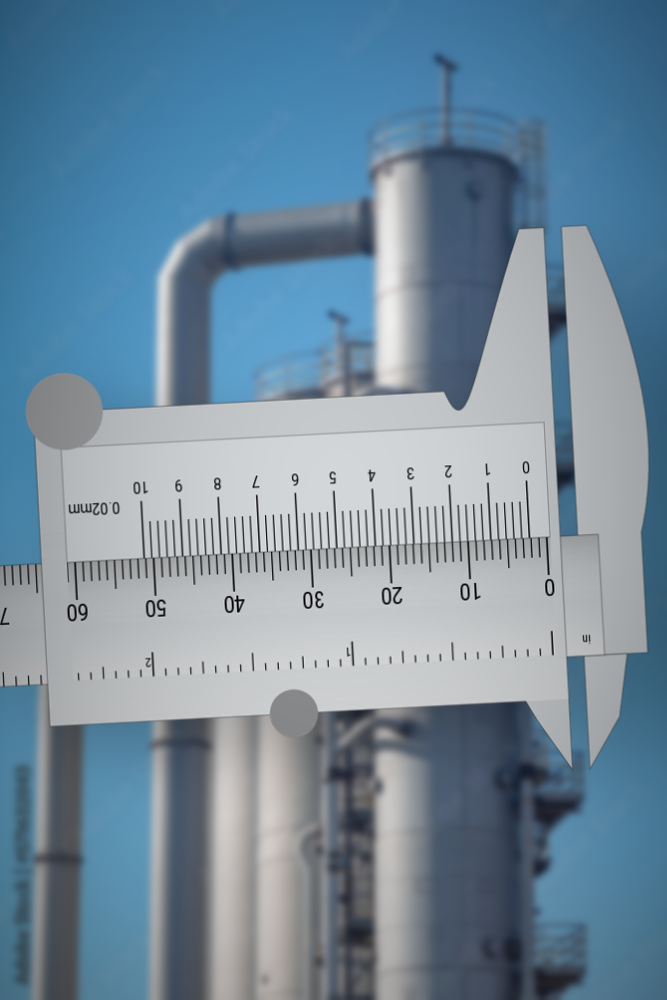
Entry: 2.2mm
